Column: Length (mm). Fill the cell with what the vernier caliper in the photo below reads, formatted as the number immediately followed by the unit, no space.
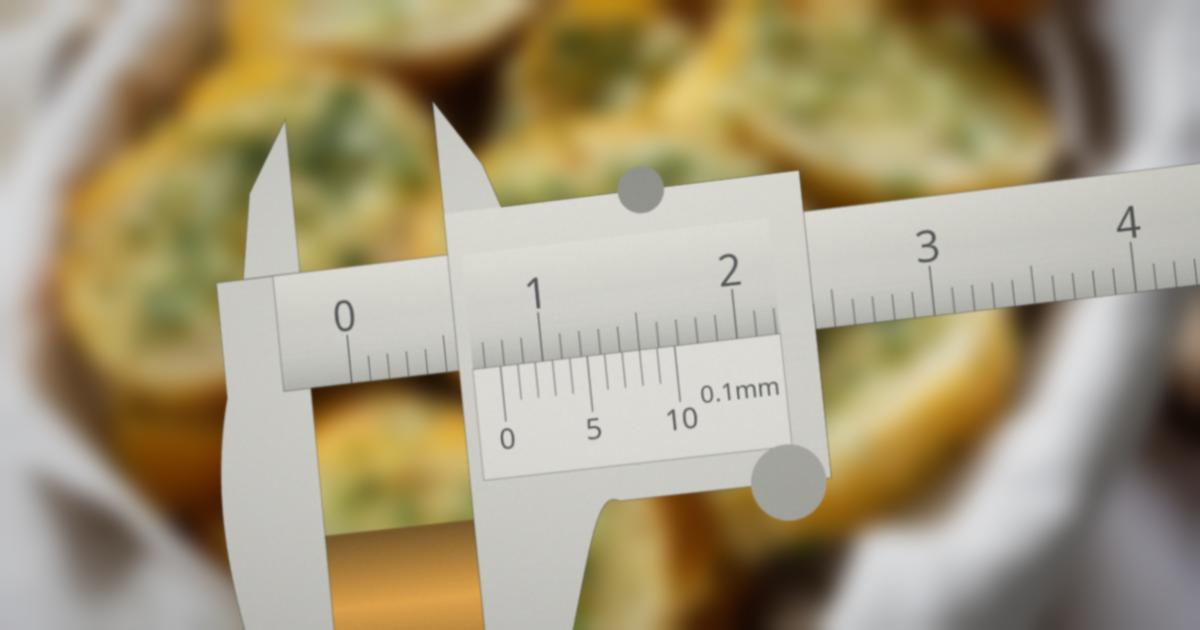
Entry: 7.8mm
